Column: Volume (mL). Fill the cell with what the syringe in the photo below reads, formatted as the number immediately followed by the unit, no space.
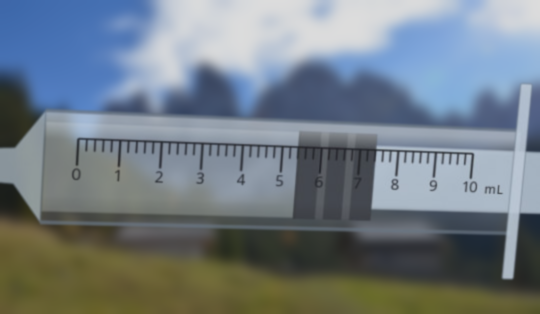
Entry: 5.4mL
